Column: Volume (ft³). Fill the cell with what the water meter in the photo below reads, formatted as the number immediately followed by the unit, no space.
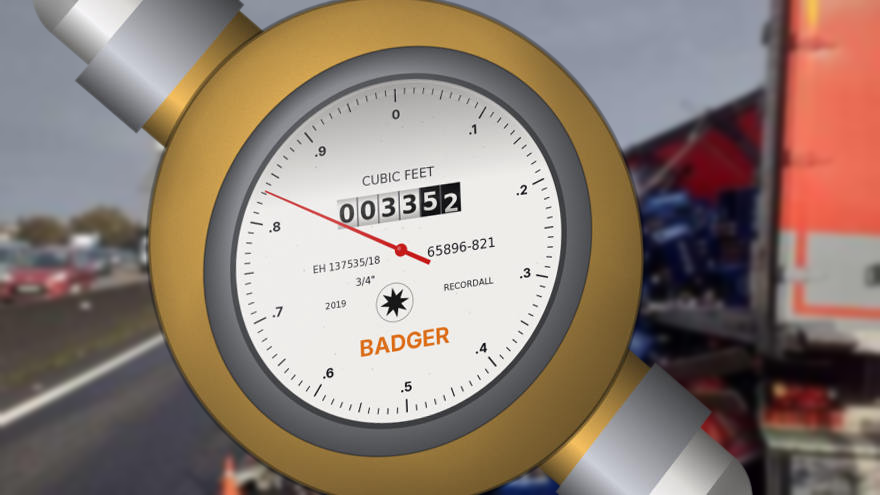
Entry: 3351.83ft³
